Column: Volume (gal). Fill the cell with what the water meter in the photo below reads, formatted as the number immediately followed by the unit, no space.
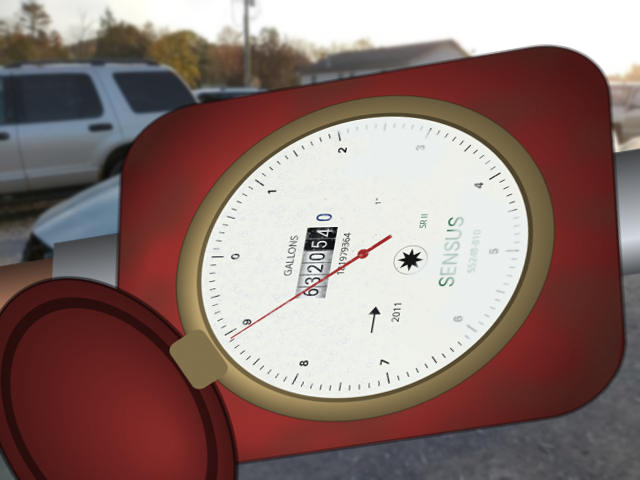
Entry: 6320538.9gal
